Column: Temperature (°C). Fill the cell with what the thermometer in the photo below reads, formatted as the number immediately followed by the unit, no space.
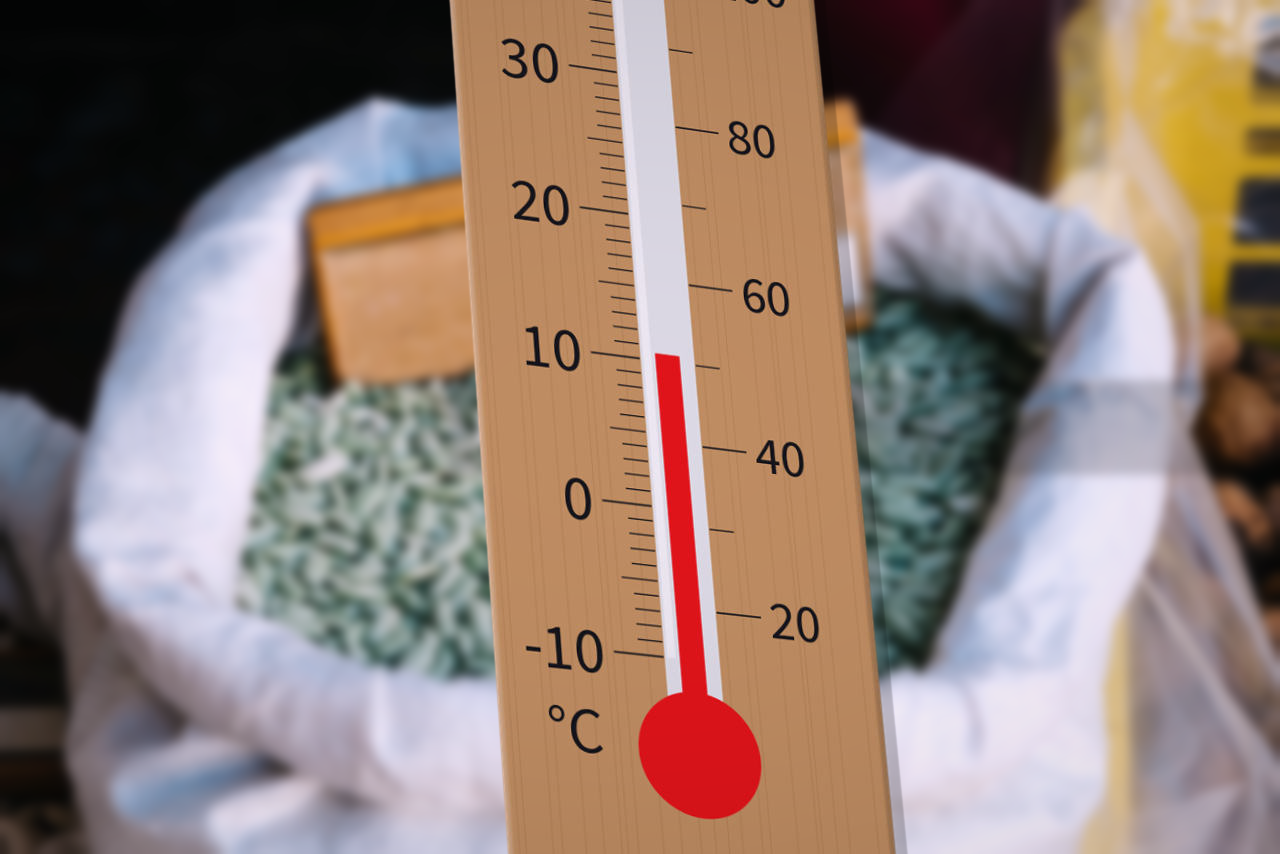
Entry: 10.5°C
